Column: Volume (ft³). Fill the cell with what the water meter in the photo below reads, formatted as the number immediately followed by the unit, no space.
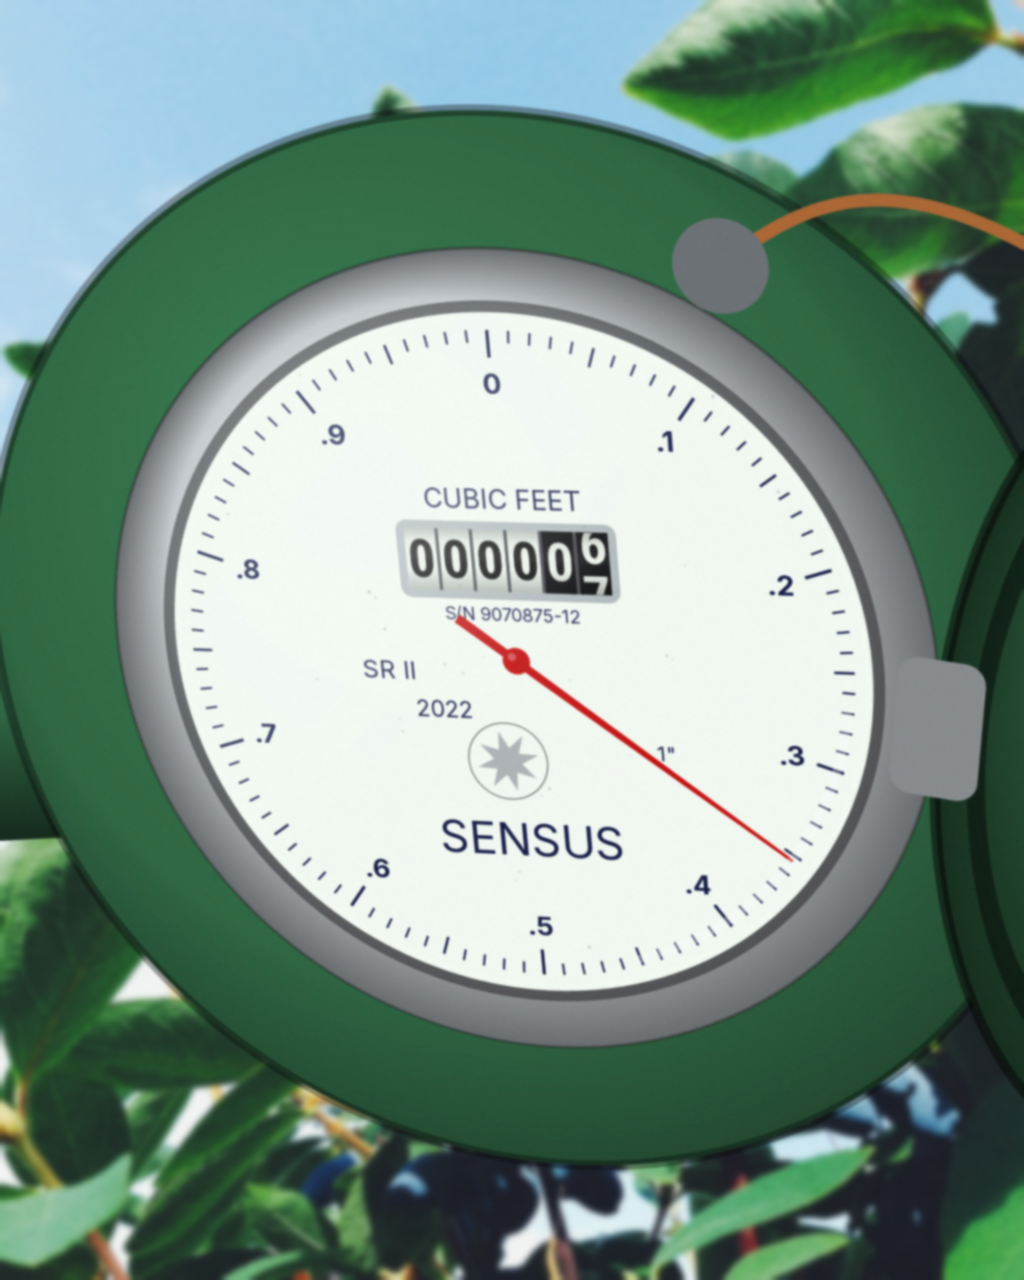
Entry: 6.35ft³
